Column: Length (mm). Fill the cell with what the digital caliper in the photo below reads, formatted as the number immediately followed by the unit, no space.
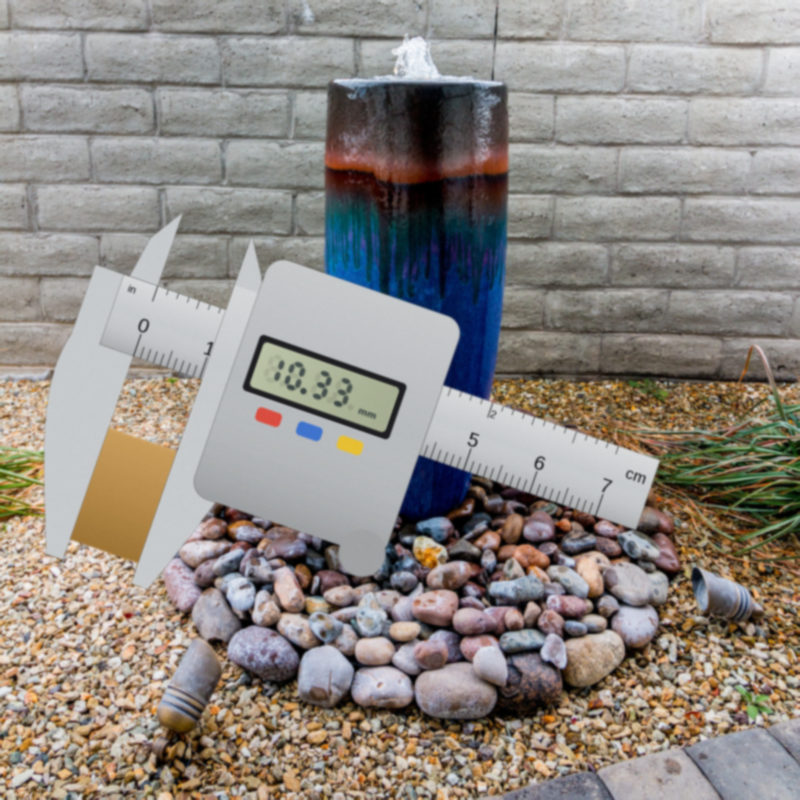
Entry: 10.33mm
